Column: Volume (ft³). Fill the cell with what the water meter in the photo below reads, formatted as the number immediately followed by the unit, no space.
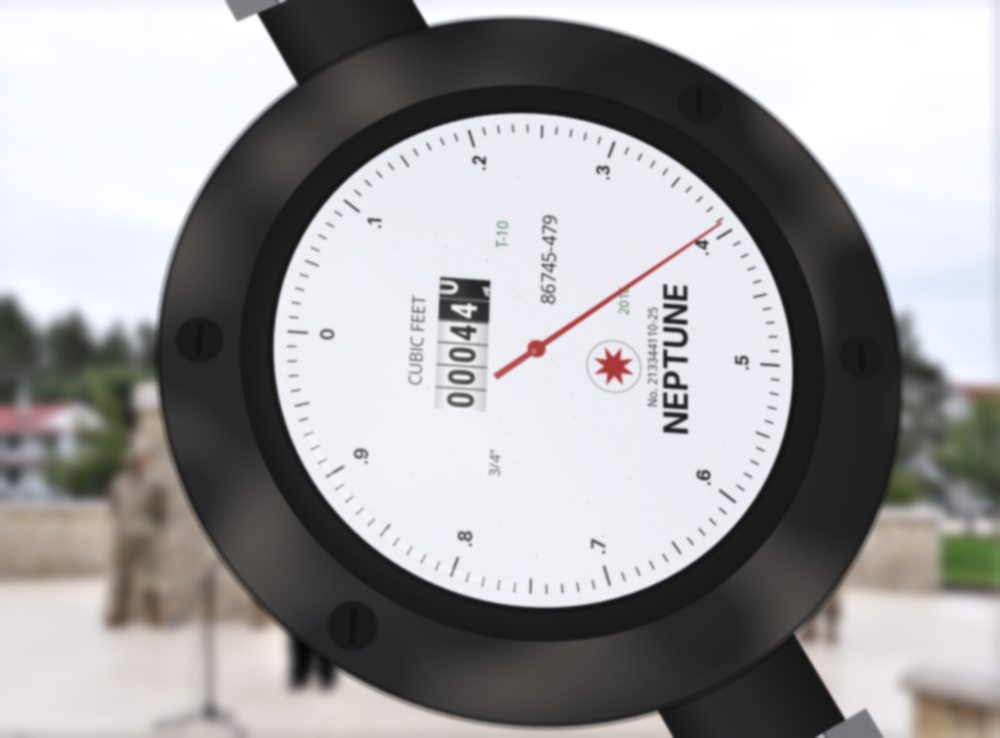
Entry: 440.39ft³
